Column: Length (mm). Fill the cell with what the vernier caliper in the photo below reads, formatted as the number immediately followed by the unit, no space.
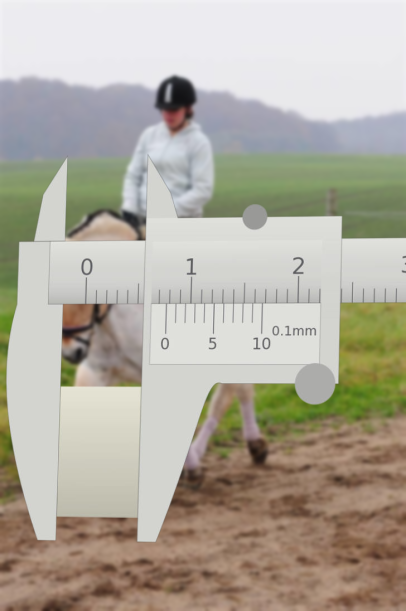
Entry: 7.7mm
